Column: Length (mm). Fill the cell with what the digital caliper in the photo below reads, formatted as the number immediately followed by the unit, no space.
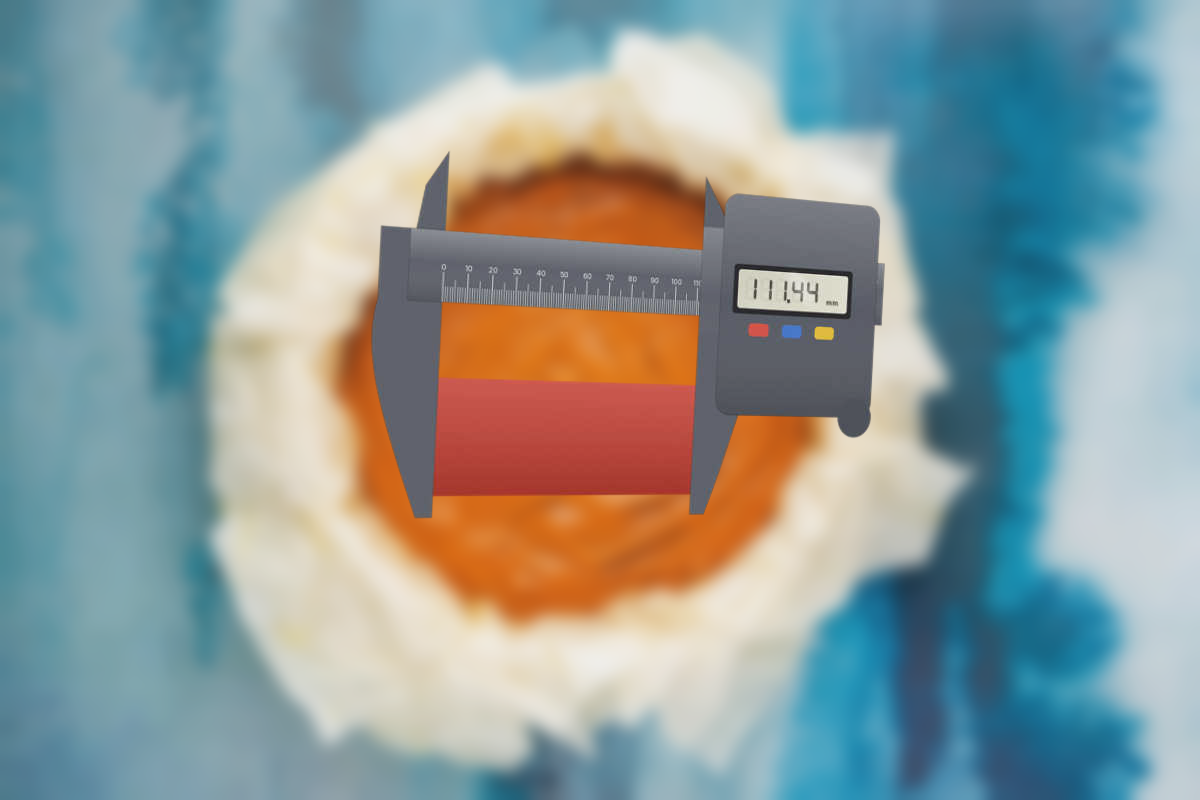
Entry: 111.44mm
